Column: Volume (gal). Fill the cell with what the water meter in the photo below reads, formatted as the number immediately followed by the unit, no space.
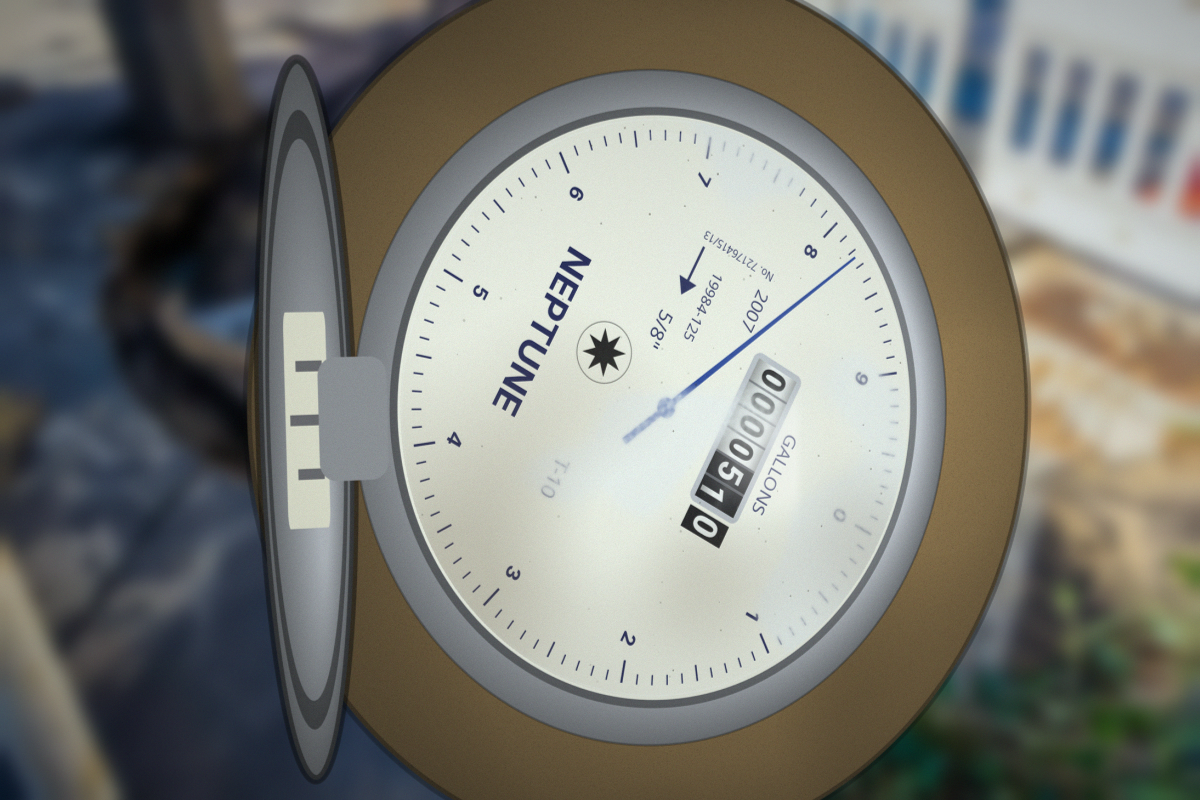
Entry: 508.2gal
